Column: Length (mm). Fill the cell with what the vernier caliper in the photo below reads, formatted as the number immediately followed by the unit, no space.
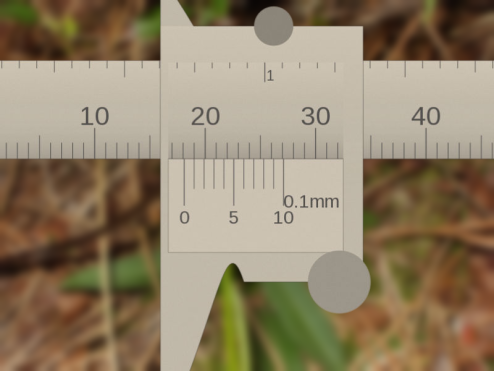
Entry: 18.1mm
